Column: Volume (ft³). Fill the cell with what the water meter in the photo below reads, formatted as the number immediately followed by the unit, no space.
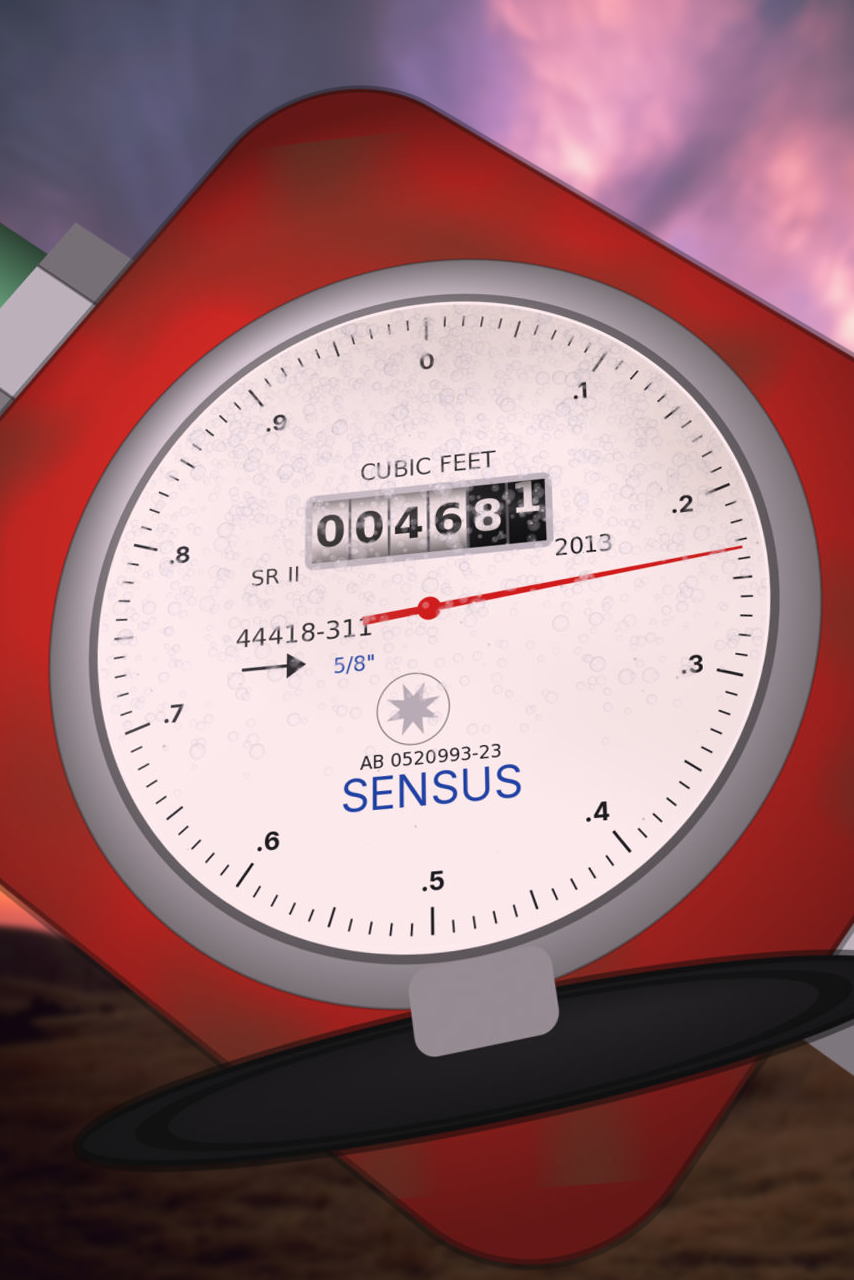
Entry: 4681.23ft³
